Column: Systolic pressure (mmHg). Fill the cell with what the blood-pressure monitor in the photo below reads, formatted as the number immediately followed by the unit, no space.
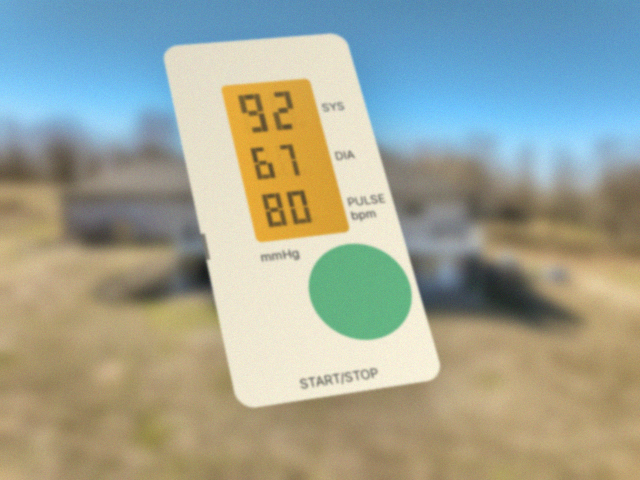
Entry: 92mmHg
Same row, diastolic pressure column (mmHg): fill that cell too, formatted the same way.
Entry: 67mmHg
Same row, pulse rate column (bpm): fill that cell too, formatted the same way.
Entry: 80bpm
